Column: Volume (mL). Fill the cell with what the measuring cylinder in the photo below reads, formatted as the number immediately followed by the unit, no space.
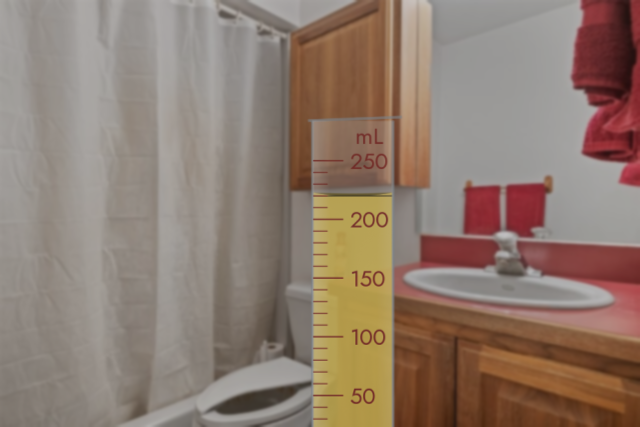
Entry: 220mL
